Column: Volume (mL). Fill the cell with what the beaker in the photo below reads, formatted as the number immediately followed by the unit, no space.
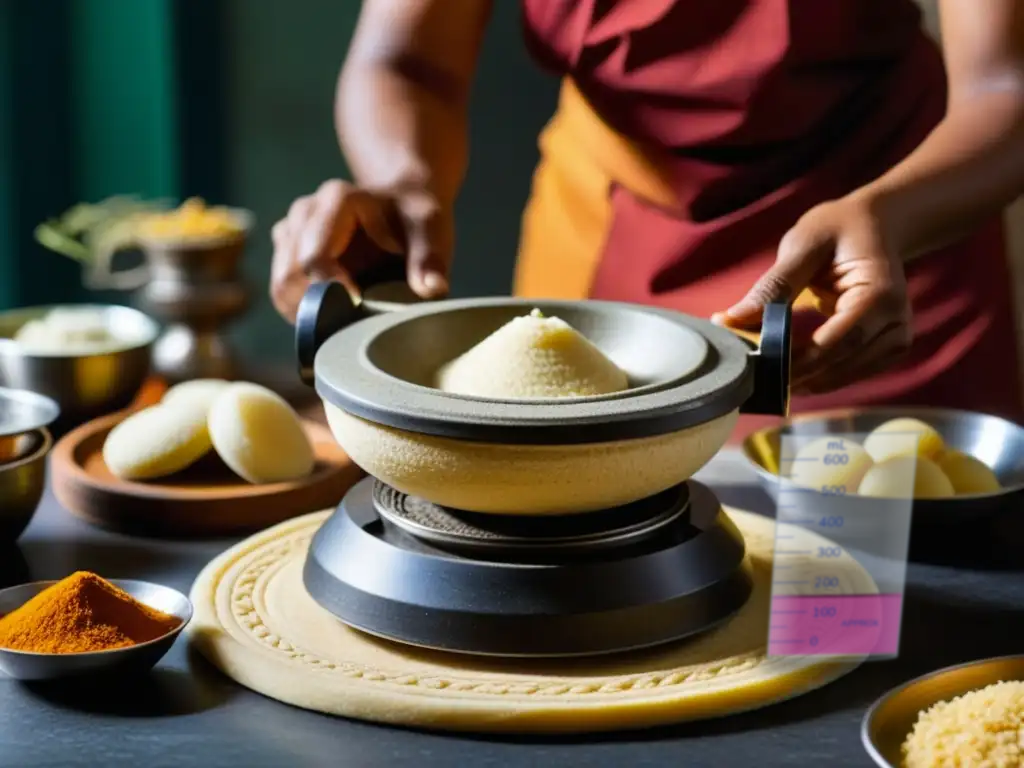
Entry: 150mL
